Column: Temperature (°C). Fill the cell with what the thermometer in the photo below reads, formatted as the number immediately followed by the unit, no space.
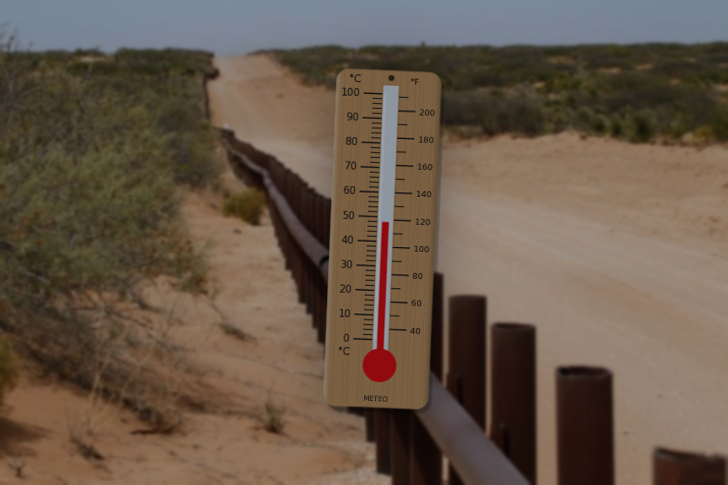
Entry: 48°C
